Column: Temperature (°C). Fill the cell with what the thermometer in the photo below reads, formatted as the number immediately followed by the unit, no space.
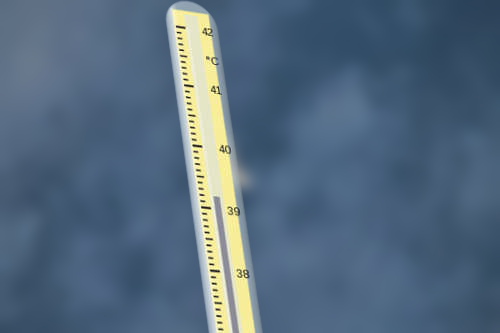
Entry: 39.2°C
